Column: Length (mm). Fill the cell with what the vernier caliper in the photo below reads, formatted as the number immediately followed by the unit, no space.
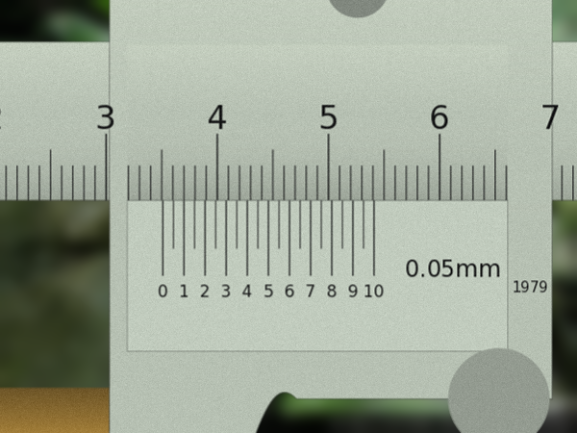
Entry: 35.1mm
